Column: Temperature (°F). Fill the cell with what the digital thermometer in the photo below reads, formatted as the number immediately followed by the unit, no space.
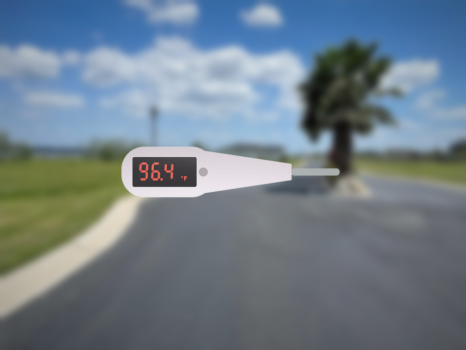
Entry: 96.4°F
